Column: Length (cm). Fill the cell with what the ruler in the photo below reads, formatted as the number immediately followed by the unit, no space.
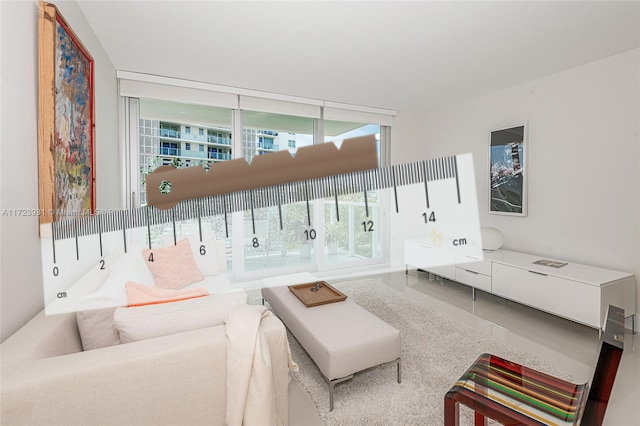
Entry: 8.5cm
